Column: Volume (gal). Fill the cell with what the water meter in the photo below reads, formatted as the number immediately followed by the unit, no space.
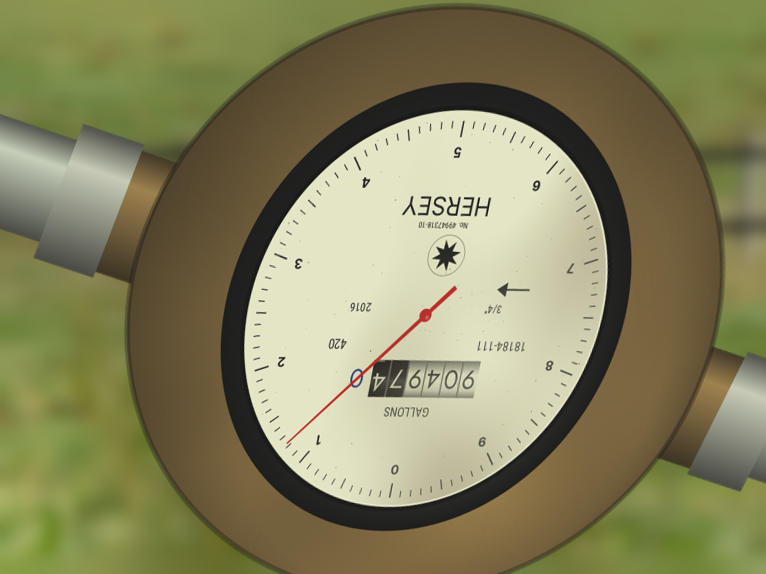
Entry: 9049741.2gal
